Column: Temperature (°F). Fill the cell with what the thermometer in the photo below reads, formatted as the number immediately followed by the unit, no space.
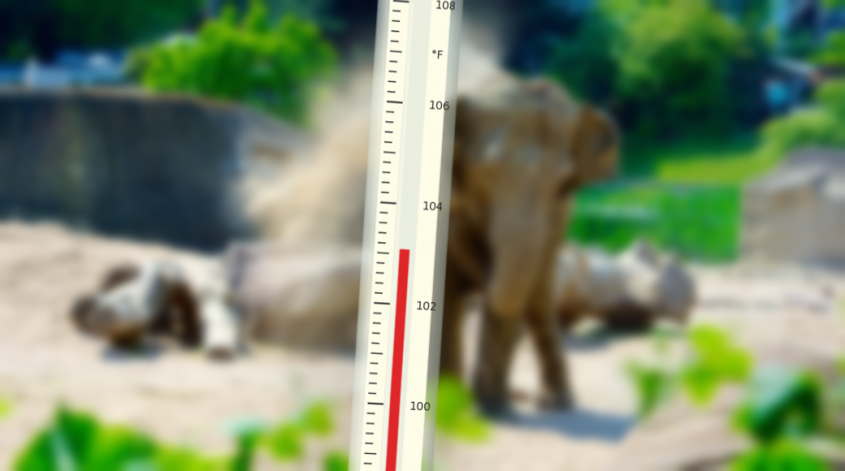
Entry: 103.1°F
